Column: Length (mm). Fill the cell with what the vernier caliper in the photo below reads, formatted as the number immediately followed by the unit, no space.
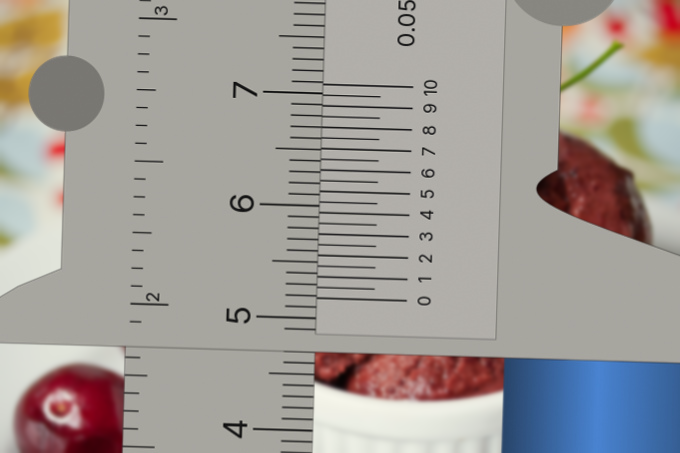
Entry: 51.8mm
